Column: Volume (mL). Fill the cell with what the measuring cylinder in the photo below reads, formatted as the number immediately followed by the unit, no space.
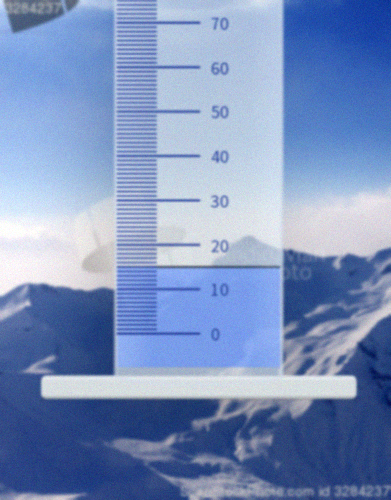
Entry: 15mL
